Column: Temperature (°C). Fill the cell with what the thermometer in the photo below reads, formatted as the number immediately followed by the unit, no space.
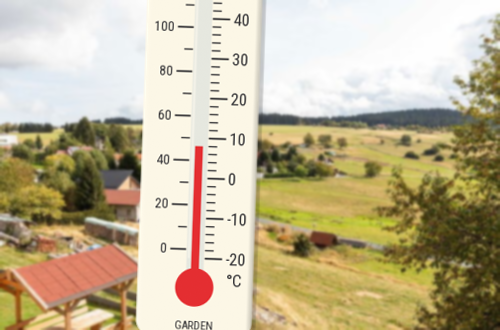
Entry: 8°C
